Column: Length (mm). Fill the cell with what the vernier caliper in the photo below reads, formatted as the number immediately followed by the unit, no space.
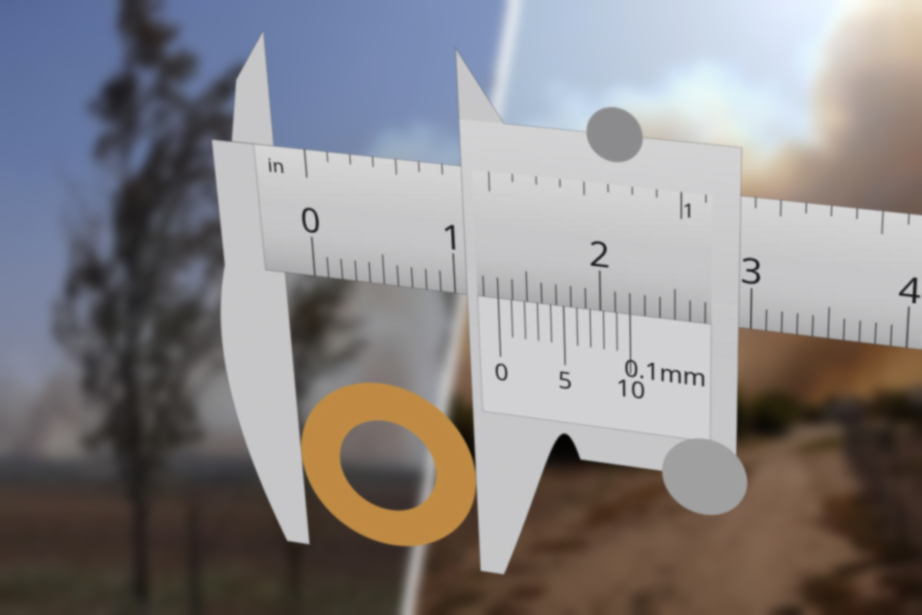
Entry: 13.0mm
